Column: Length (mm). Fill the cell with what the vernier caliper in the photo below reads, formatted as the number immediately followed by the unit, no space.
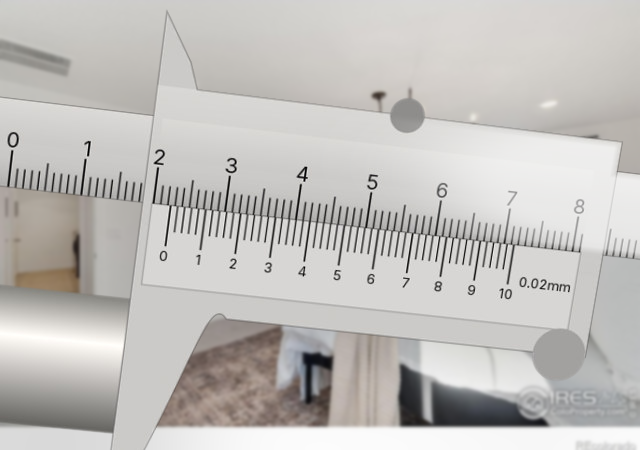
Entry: 22.4mm
